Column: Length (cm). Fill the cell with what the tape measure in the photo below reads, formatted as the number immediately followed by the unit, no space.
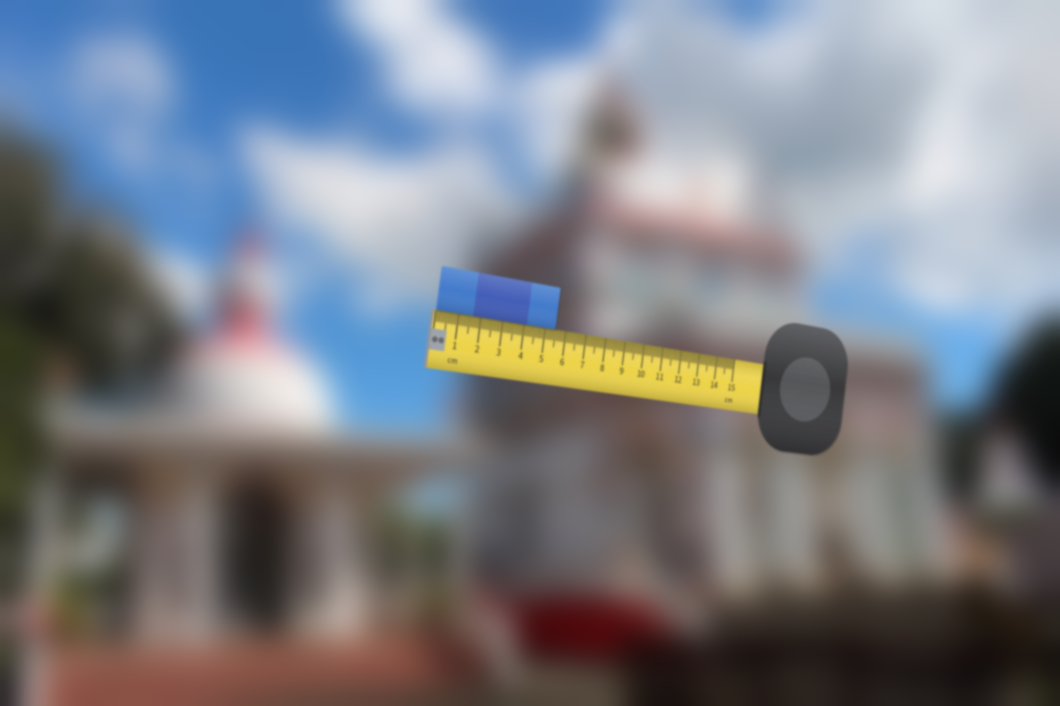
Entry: 5.5cm
